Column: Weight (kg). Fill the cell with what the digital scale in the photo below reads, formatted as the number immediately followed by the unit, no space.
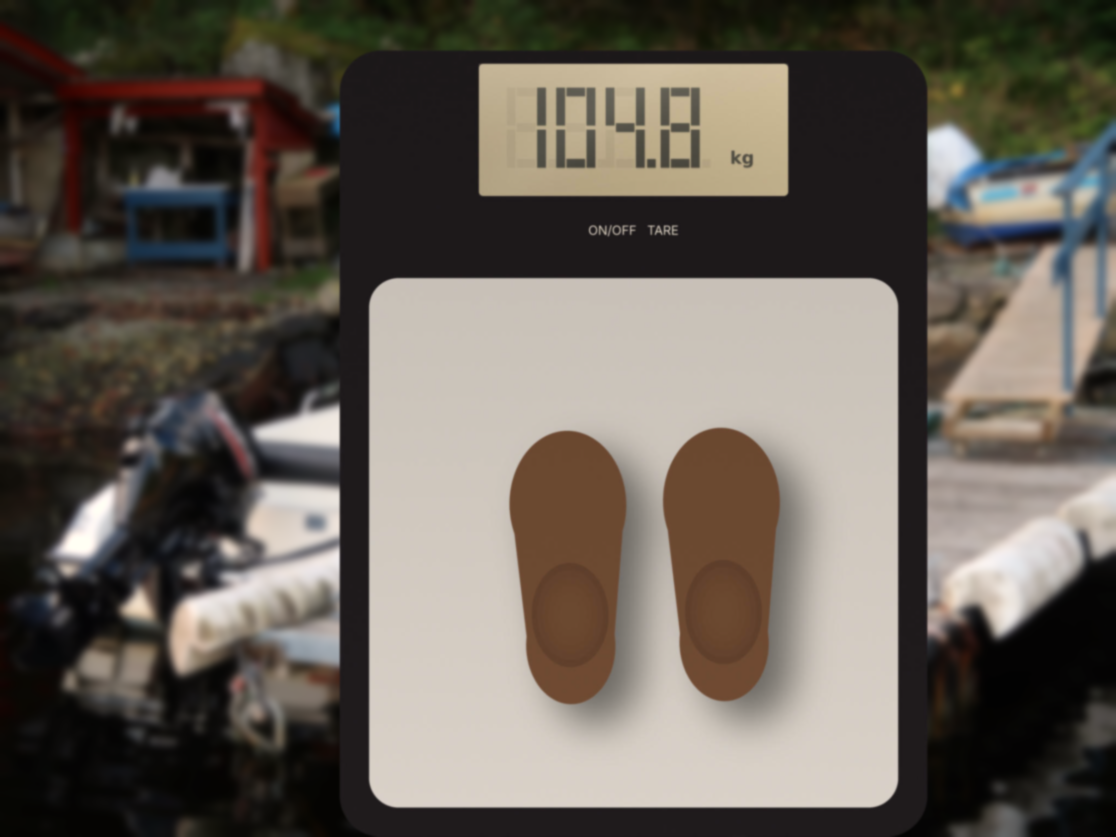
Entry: 104.8kg
